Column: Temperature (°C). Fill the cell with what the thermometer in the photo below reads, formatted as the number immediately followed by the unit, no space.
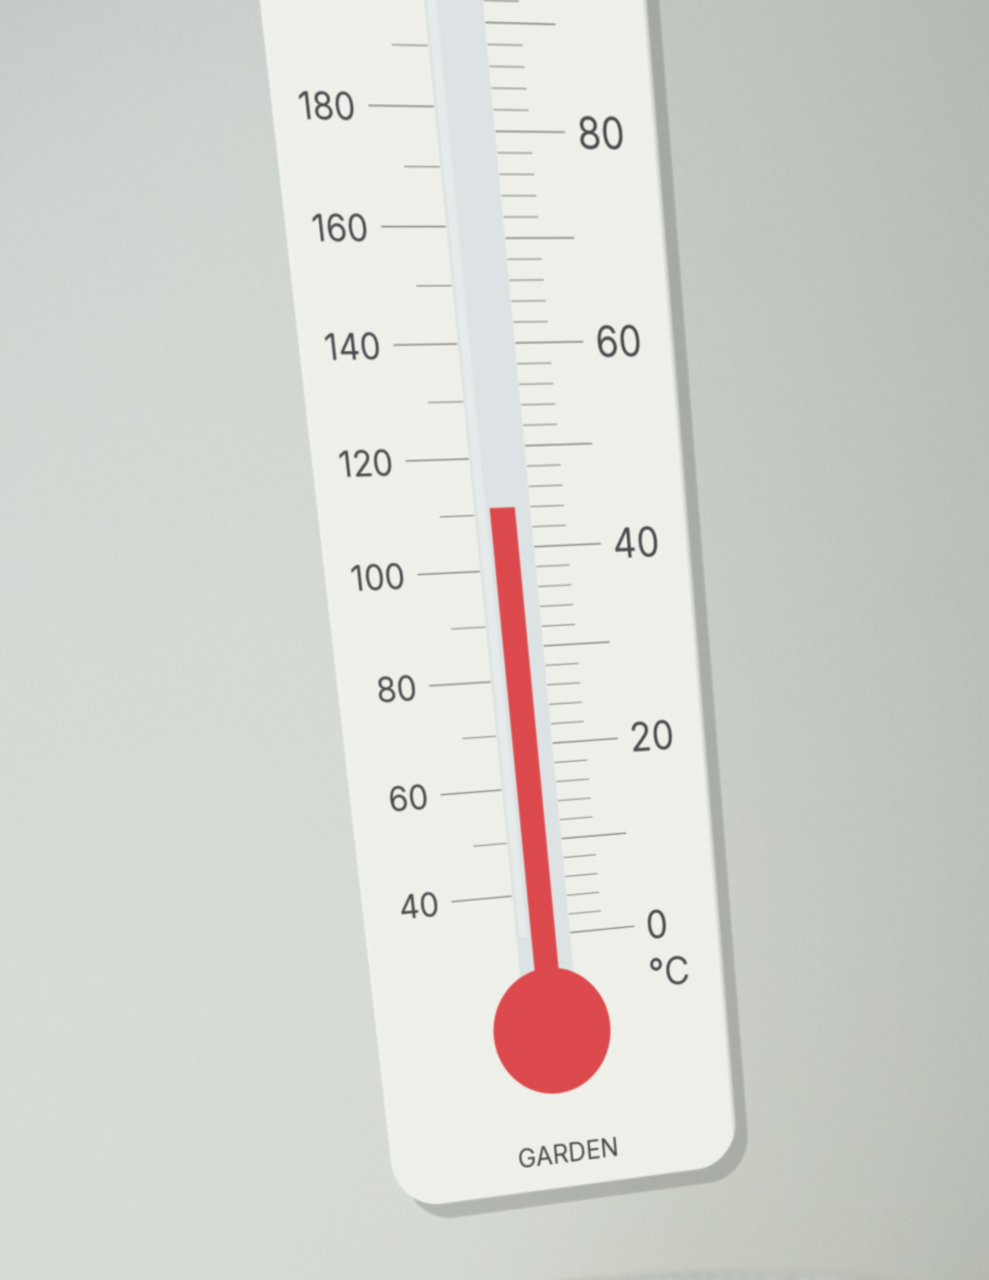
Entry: 44°C
